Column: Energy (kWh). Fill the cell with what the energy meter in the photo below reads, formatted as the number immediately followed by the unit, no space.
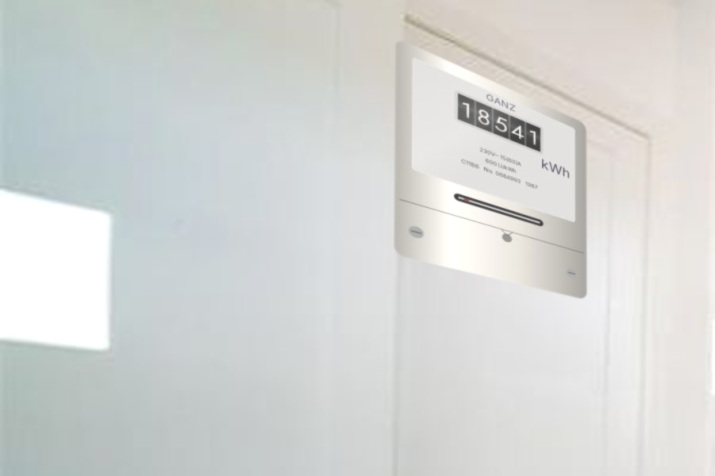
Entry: 18541kWh
